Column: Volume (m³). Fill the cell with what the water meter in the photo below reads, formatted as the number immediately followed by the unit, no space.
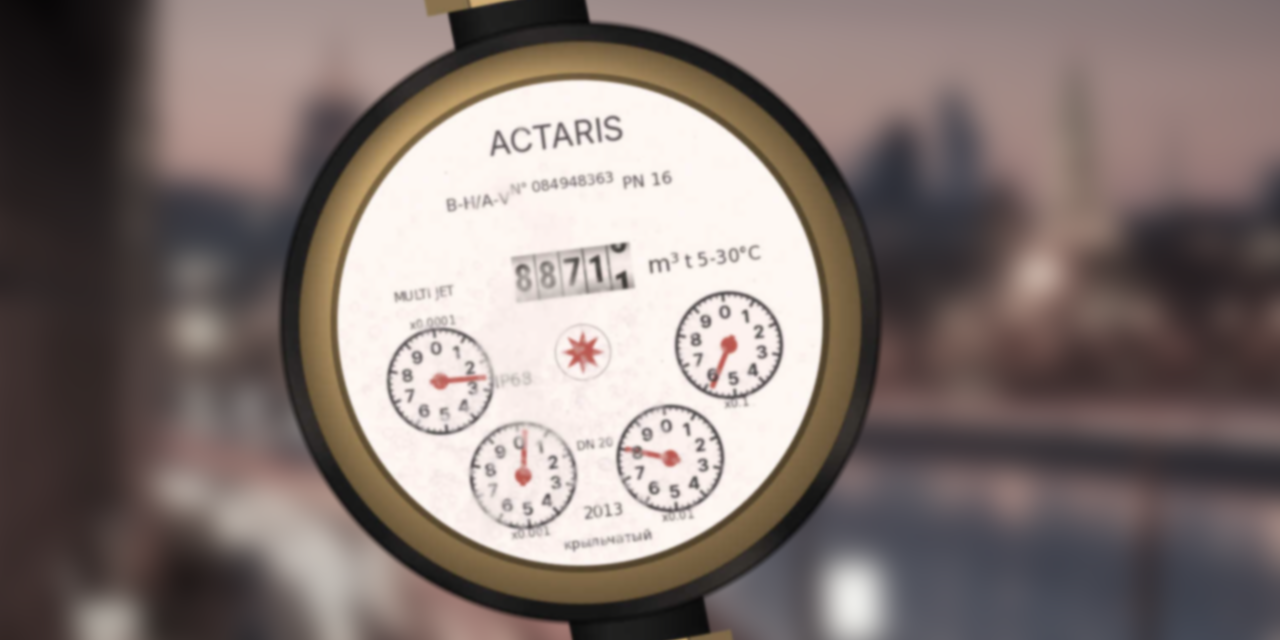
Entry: 88710.5802m³
